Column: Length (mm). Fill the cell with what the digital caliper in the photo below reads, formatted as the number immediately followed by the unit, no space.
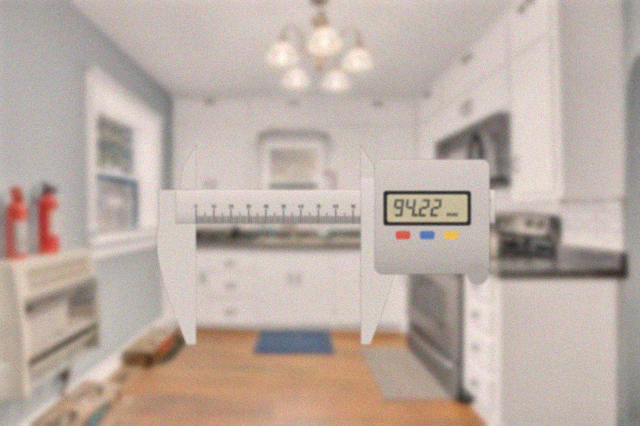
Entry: 94.22mm
